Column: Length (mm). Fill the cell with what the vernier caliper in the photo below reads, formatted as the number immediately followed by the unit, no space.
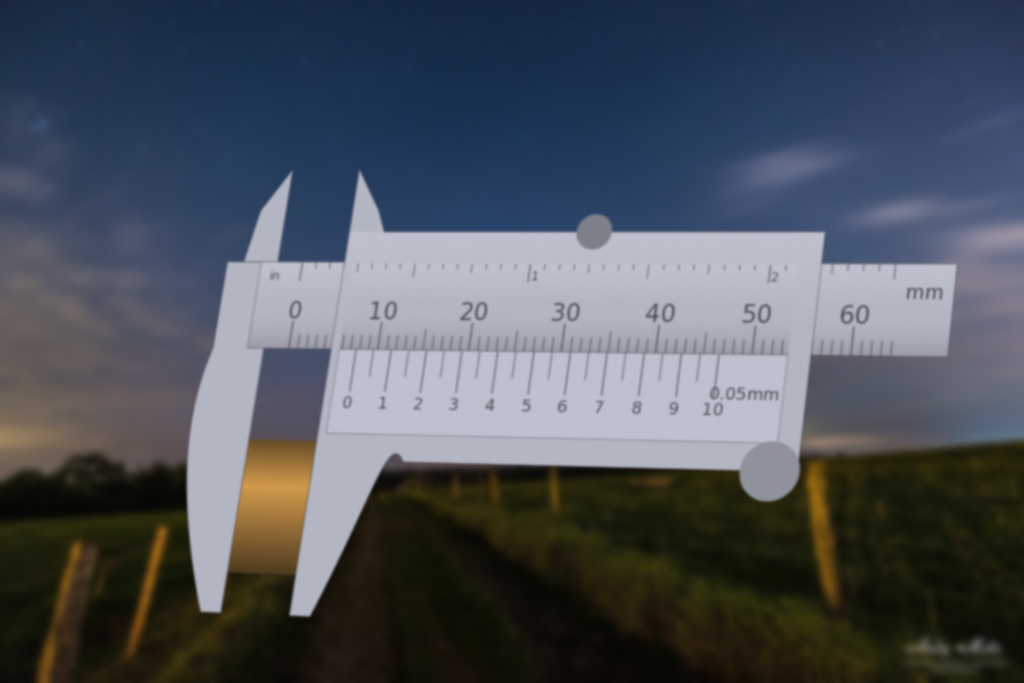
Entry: 7.6mm
